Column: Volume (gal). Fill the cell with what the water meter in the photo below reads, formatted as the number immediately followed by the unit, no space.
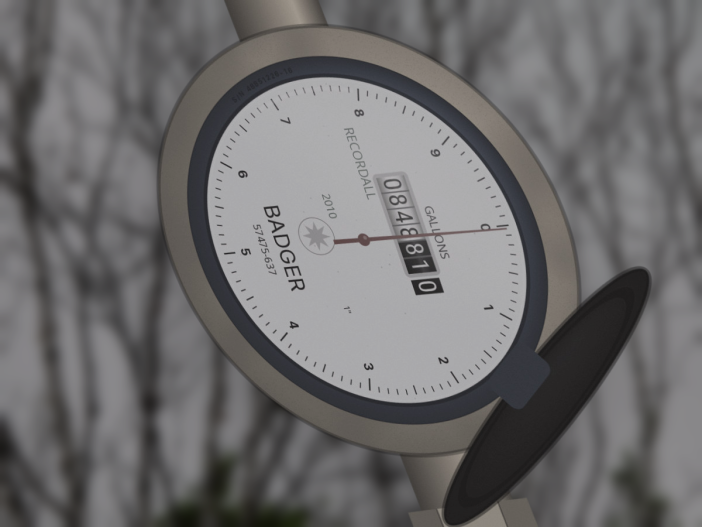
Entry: 848810.0gal
